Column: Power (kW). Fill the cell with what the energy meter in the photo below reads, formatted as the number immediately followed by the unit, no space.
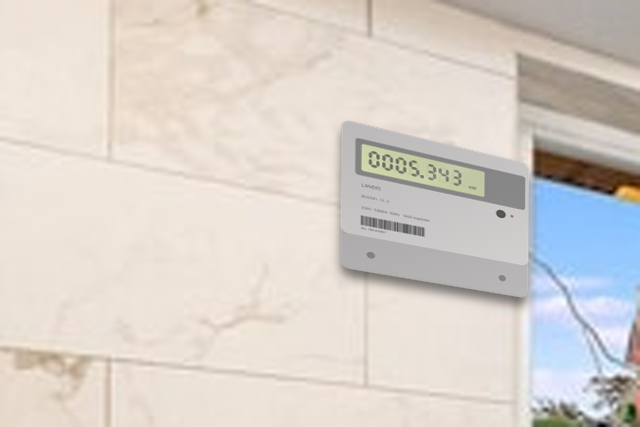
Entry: 5.343kW
